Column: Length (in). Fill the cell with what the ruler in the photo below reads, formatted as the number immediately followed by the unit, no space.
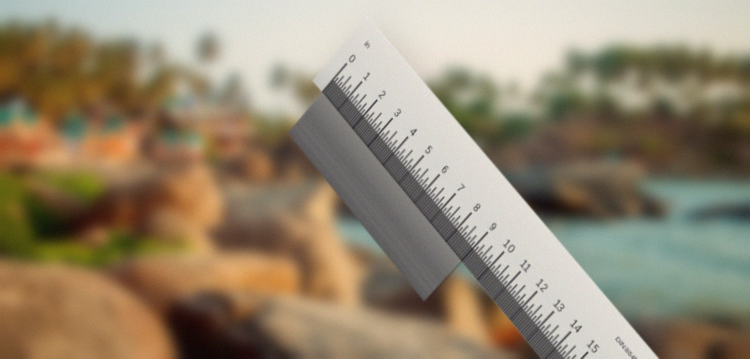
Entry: 9in
